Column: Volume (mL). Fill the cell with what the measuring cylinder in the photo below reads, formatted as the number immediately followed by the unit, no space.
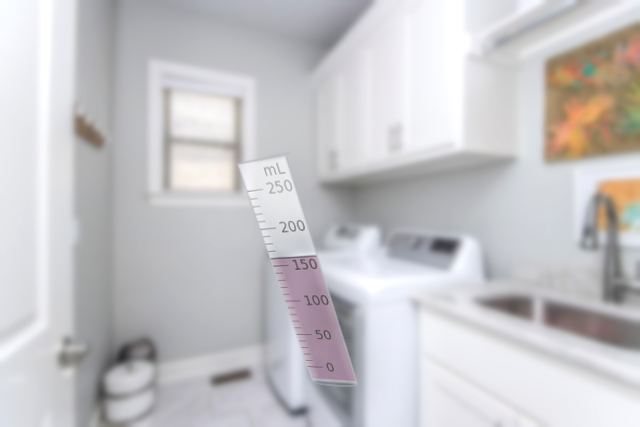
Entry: 160mL
